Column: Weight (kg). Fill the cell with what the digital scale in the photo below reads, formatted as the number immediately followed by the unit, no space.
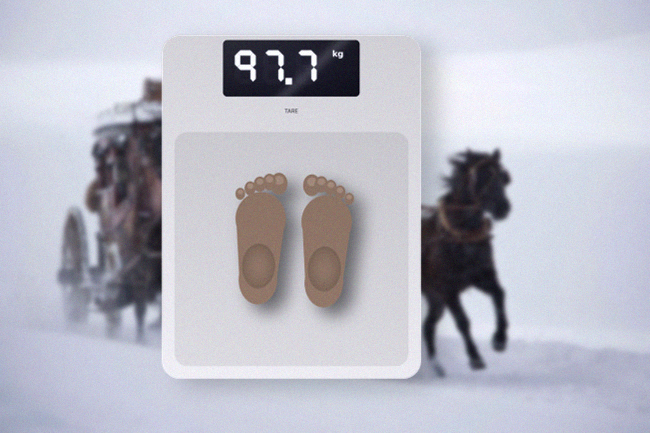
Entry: 97.7kg
